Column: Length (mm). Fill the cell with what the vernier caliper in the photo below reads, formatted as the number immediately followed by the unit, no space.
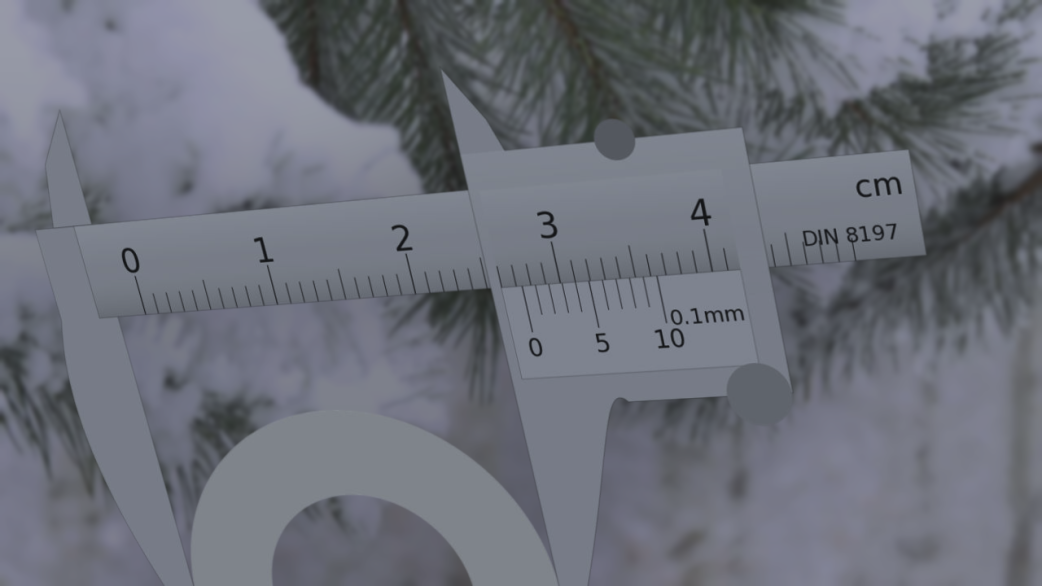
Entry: 27.4mm
